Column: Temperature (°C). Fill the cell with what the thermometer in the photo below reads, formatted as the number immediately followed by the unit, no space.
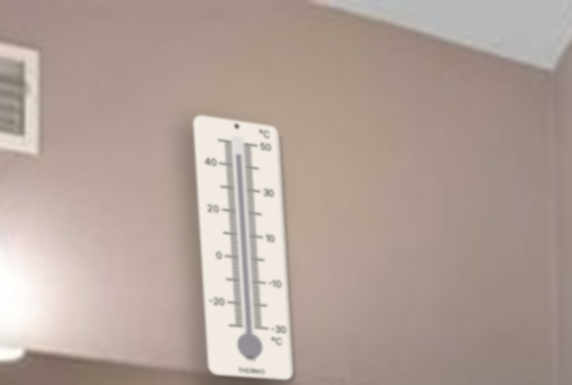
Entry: 45°C
